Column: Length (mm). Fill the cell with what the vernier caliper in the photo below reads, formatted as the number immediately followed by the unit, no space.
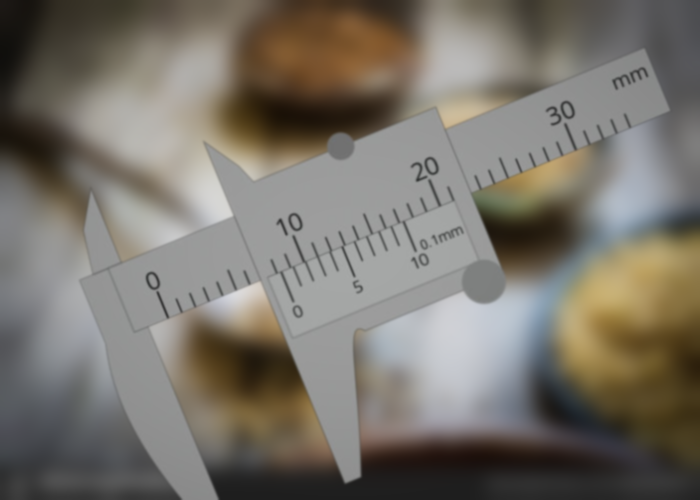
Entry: 8.3mm
